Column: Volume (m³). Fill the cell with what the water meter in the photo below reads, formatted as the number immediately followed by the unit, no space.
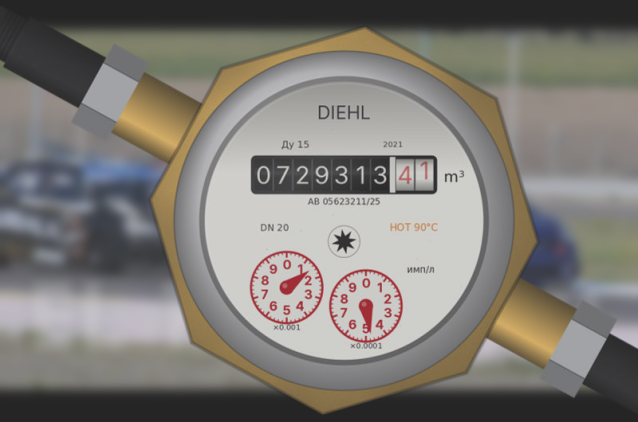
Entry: 729313.4114m³
